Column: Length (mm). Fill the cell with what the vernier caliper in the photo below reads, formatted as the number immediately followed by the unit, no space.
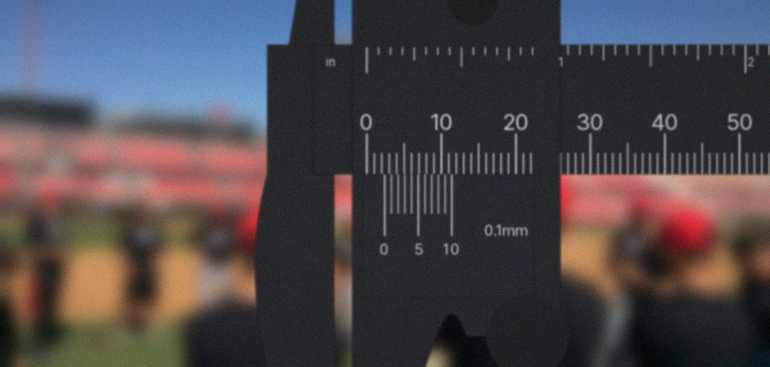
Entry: 2.4mm
